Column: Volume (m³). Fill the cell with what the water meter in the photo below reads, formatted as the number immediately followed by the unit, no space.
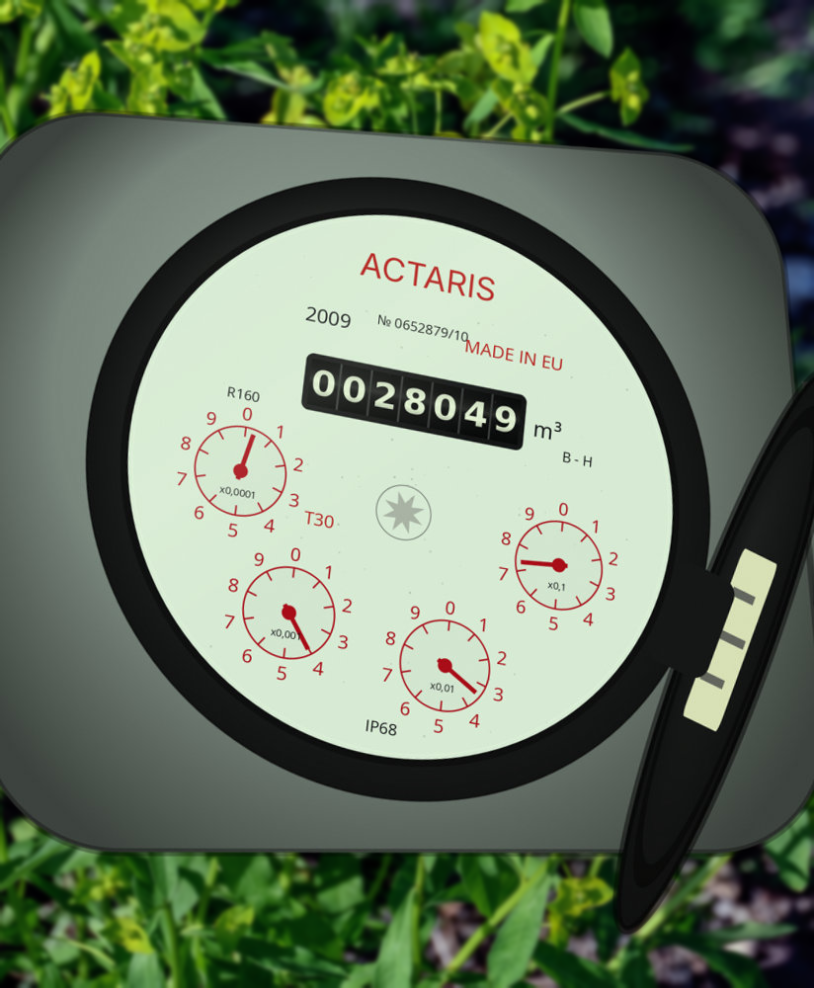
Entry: 28049.7340m³
